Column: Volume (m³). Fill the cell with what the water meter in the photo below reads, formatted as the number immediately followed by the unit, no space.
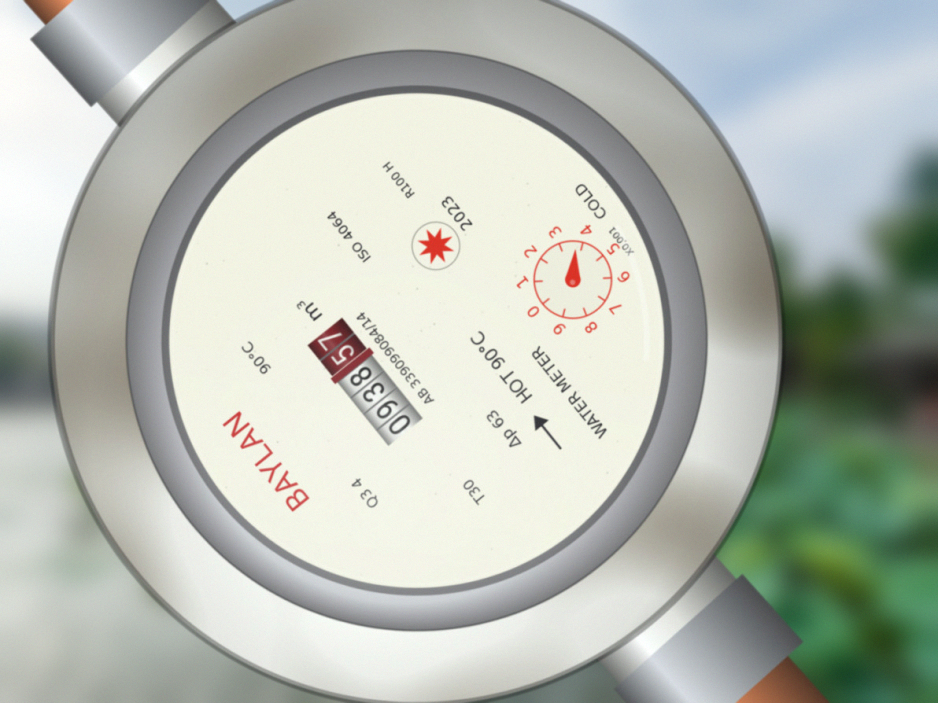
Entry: 938.573m³
